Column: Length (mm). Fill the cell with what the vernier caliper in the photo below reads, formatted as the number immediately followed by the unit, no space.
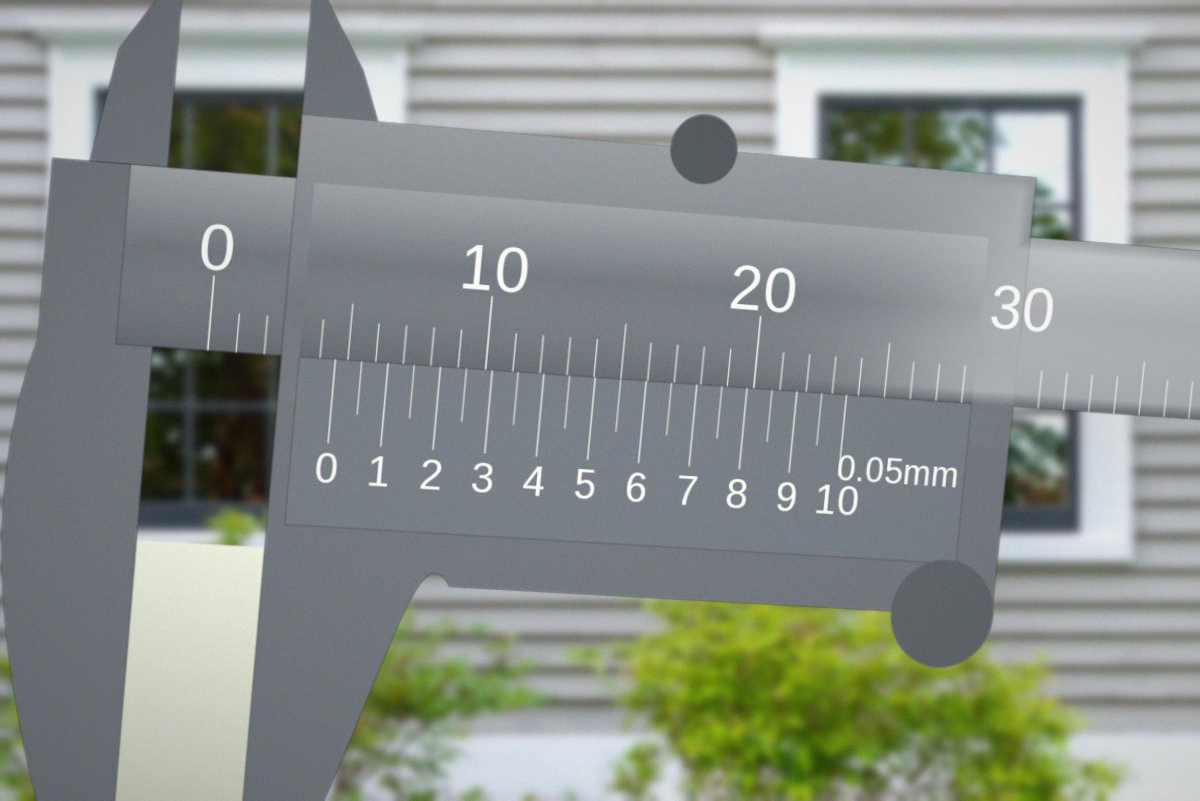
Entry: 4.55mm
